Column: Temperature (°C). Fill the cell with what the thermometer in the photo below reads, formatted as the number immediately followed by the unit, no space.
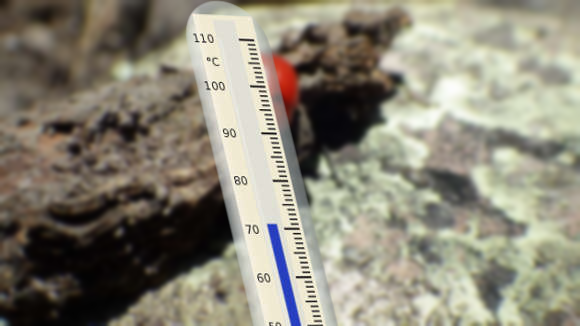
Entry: 71°C
